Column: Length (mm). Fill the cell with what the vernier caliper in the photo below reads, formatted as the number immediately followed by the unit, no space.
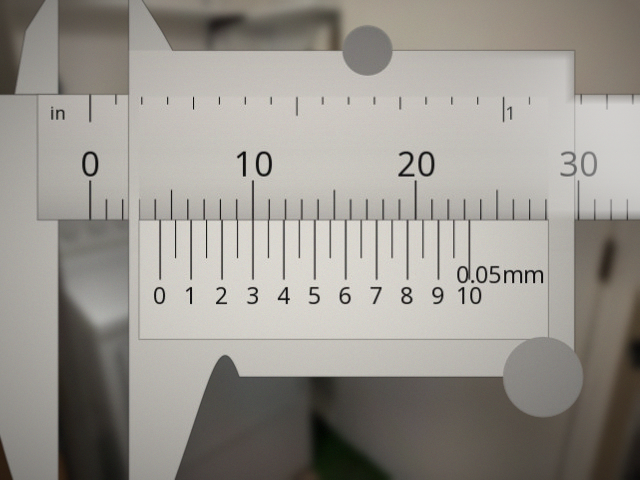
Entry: 4.3mm
